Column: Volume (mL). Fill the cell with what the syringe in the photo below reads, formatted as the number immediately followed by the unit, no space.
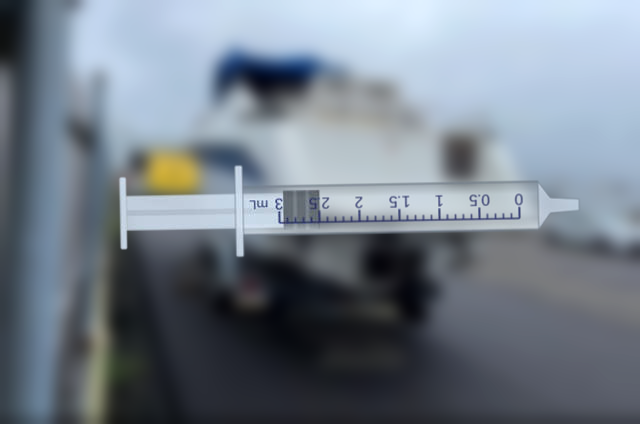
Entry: 2.5mL
